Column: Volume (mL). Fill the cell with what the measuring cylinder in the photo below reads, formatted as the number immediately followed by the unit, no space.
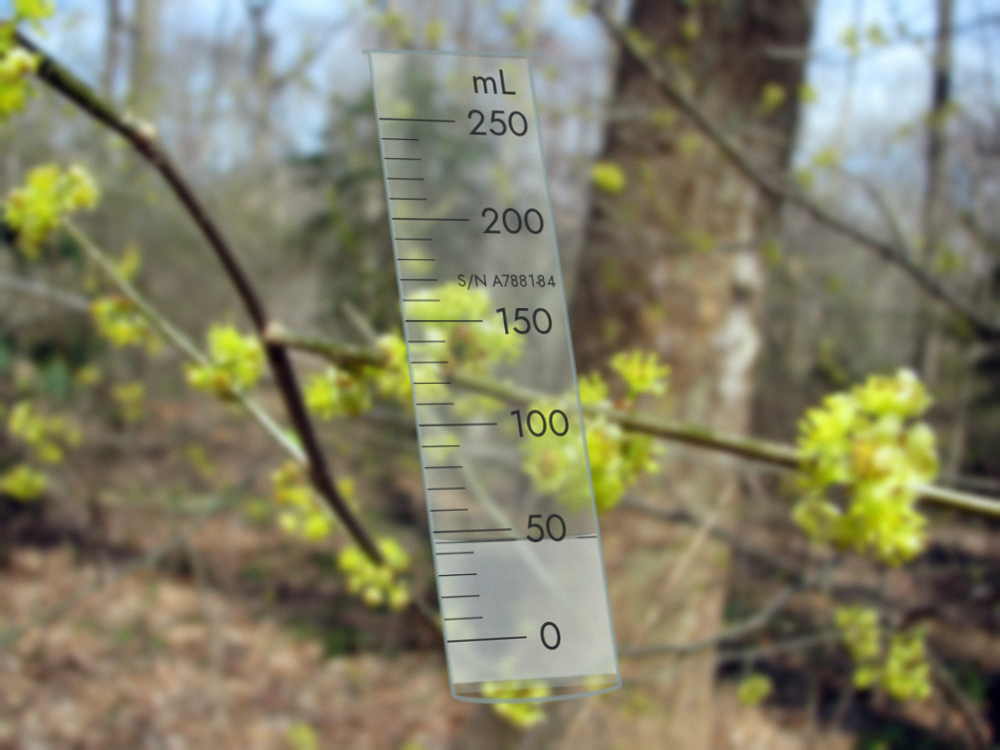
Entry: 45mL
